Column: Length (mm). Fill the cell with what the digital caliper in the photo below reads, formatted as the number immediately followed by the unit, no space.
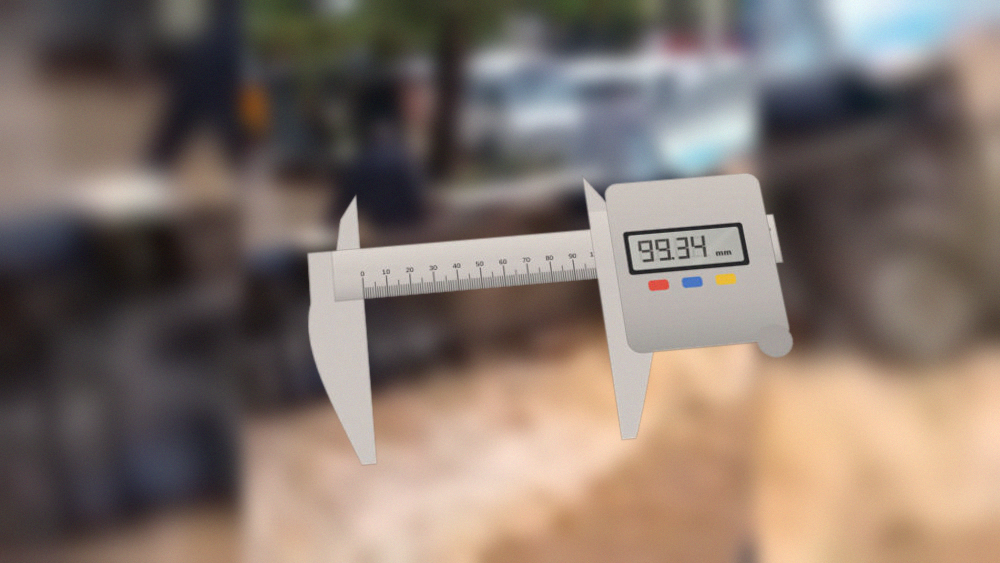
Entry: 99.34mm
